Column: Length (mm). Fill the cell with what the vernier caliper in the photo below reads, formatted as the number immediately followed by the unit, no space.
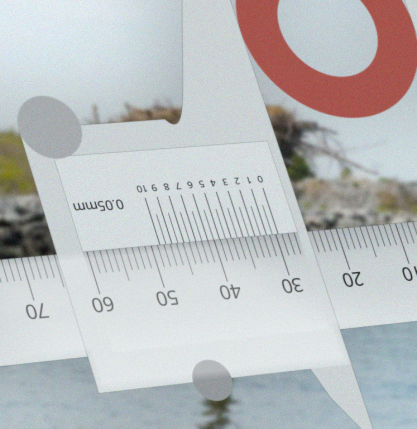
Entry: 29.6mm
